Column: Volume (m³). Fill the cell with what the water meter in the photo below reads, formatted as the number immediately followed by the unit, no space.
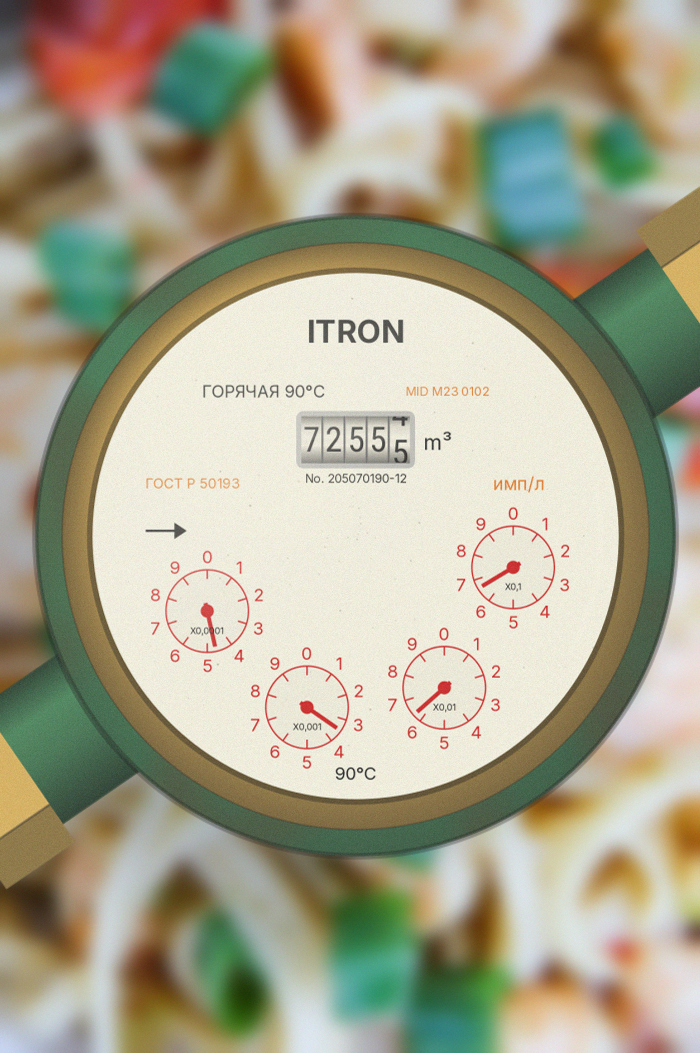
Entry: 72554.6634m³
